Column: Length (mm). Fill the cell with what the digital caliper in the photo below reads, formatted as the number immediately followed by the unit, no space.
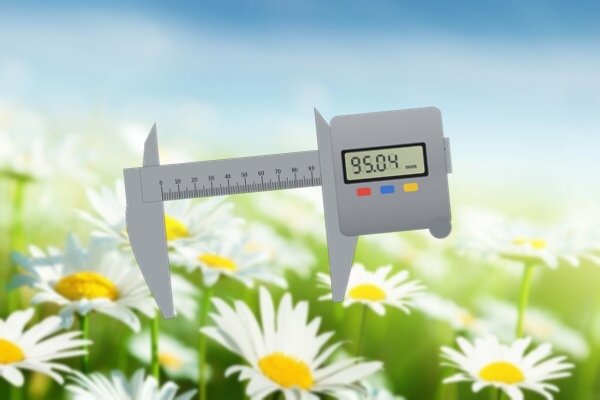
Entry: 95.04mm
